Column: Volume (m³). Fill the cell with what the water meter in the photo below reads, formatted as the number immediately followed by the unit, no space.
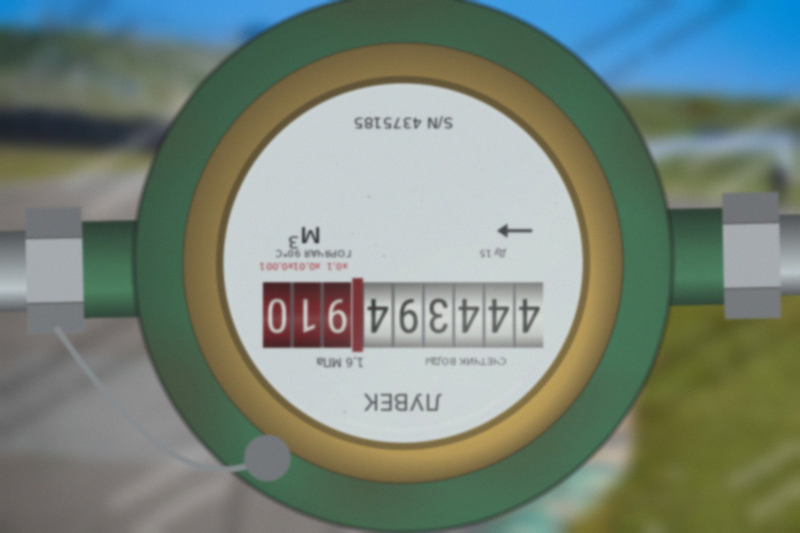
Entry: 444394.910m³
